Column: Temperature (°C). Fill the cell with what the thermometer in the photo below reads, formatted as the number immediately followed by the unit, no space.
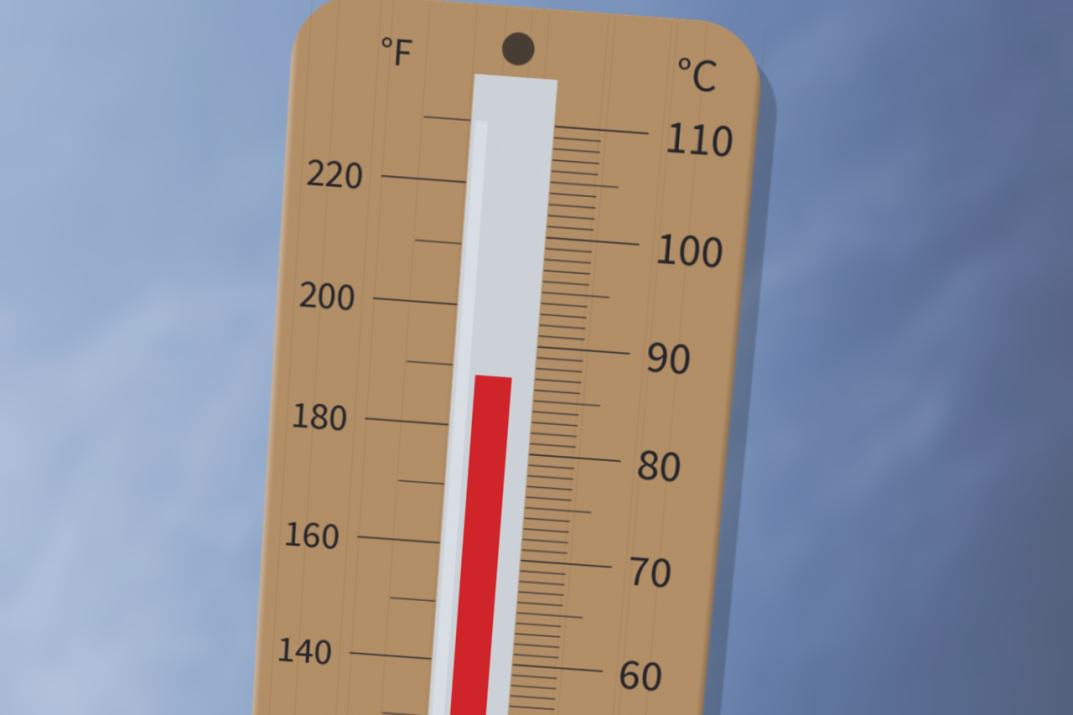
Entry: 87°C
